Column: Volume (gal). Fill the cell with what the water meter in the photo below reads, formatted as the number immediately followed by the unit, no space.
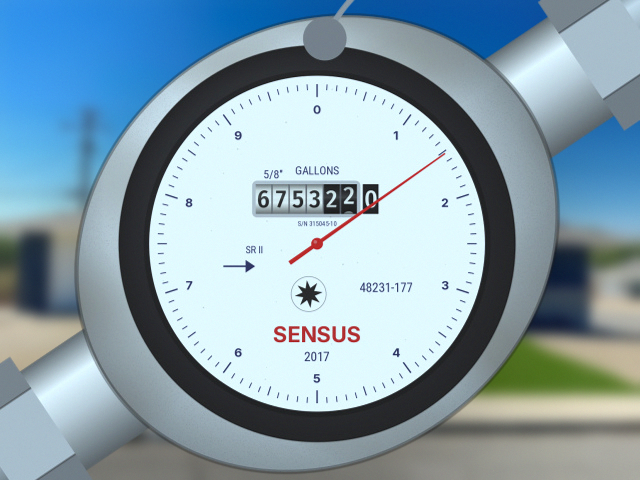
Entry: 6753221.5gal
